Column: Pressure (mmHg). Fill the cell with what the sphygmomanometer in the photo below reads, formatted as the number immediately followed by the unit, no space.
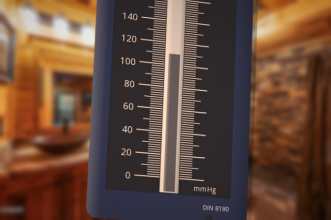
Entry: 110mmHg
